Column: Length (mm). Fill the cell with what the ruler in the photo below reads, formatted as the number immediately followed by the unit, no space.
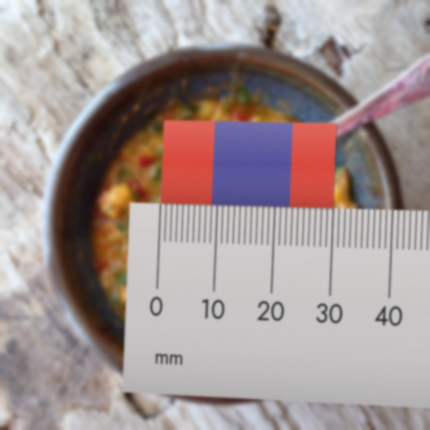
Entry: 30mm
